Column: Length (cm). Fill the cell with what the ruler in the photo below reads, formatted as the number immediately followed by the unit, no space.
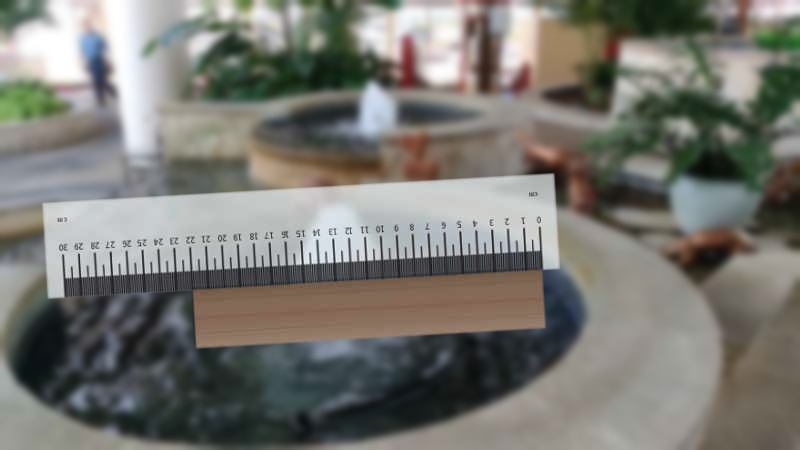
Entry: 22cm
